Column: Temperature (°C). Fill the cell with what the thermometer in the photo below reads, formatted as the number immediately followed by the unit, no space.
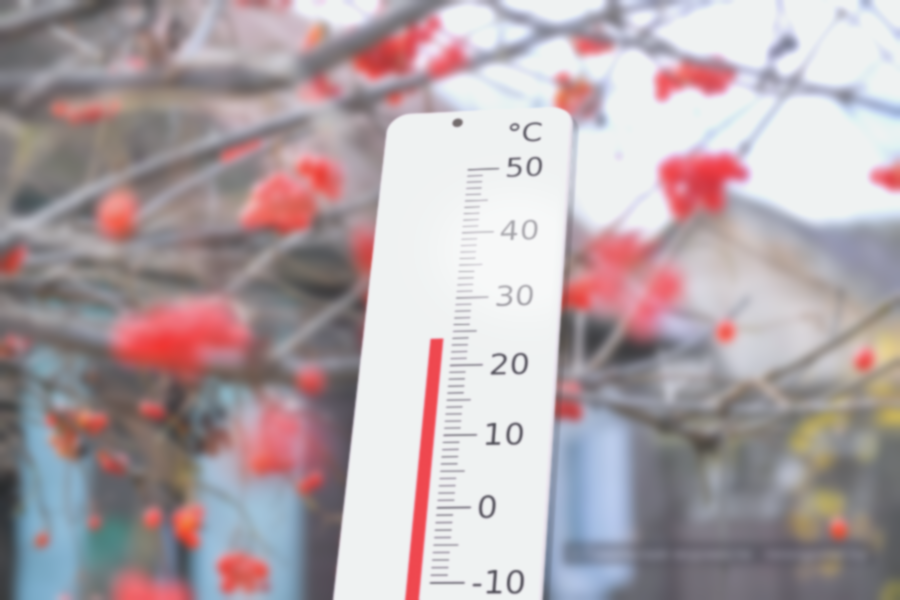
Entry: 24°C
